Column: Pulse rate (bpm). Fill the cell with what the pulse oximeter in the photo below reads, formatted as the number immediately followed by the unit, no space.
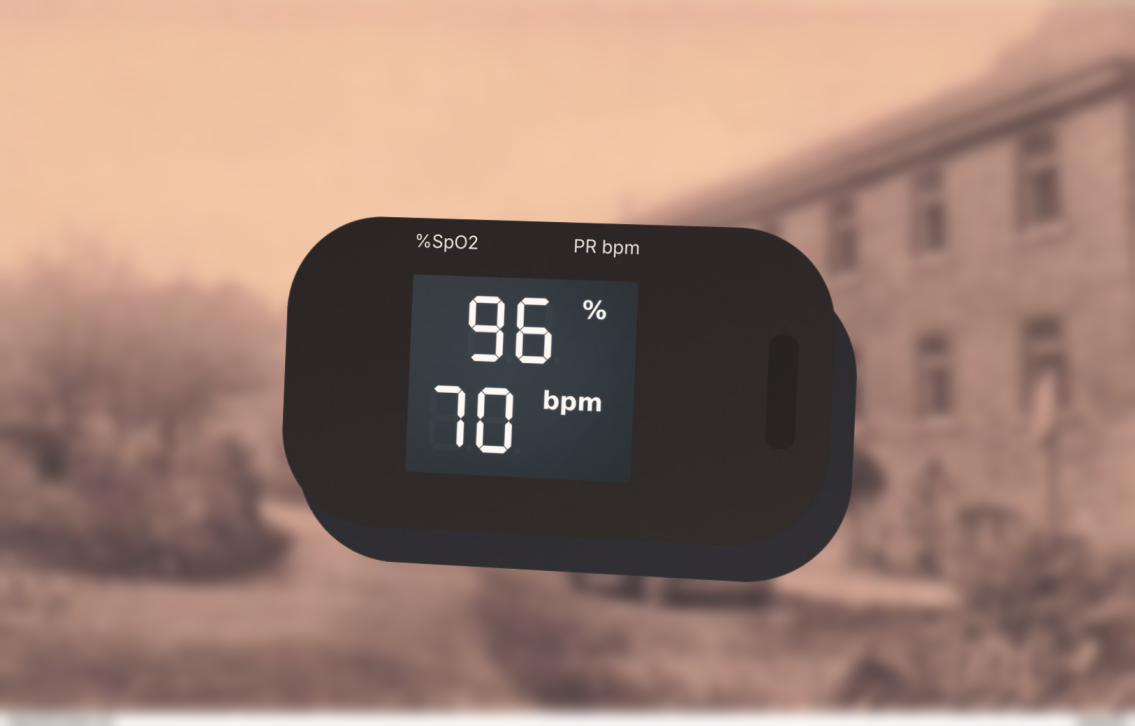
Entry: 70bpm
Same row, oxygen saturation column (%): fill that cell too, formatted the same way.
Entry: 96%
